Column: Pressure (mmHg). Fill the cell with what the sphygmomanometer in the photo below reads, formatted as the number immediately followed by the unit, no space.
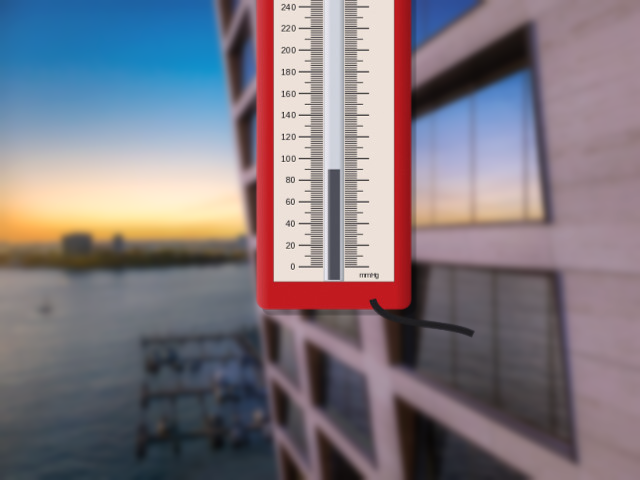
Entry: 90mmHg
